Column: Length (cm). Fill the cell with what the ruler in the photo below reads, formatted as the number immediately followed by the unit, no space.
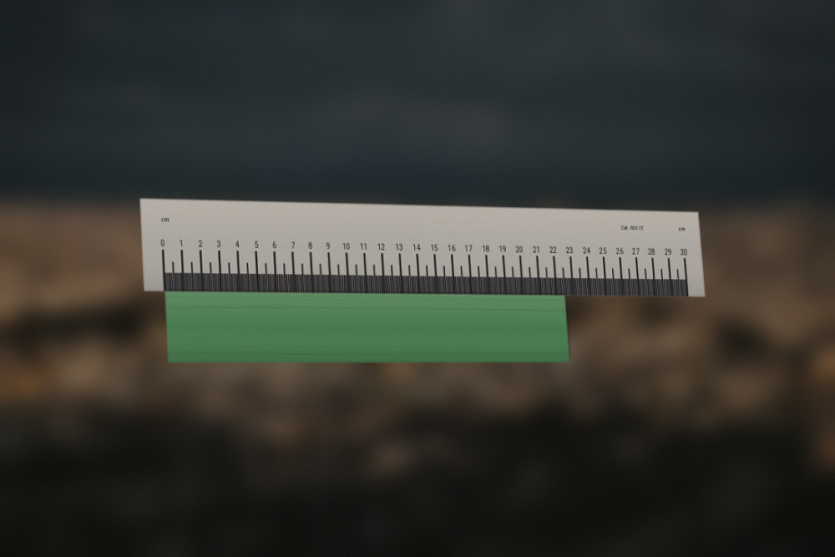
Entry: 22.5cm
